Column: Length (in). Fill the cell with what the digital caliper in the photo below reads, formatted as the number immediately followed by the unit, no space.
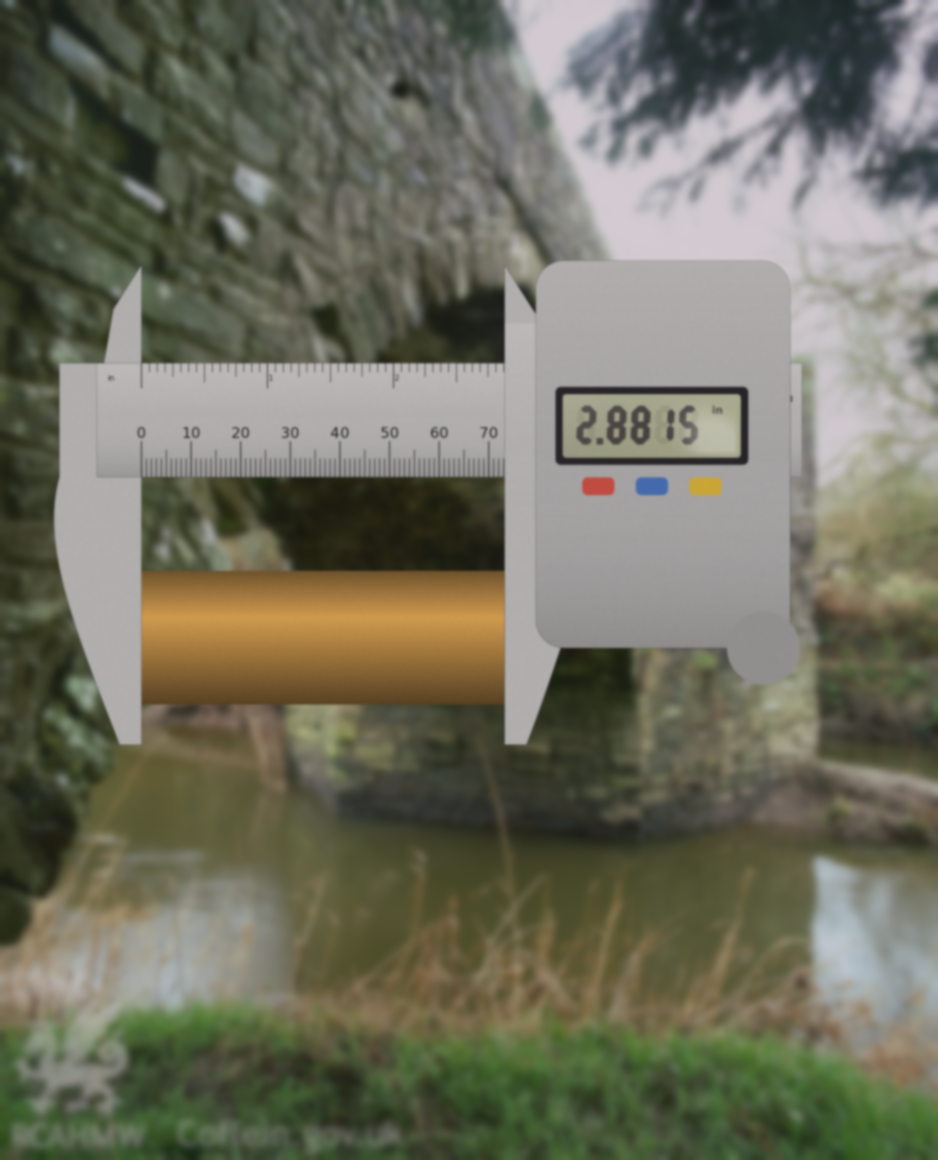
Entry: 2.8815in
